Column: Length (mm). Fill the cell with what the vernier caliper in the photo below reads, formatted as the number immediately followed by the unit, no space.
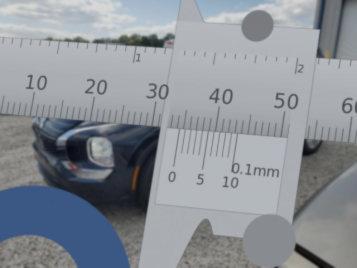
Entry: 34.4mm
